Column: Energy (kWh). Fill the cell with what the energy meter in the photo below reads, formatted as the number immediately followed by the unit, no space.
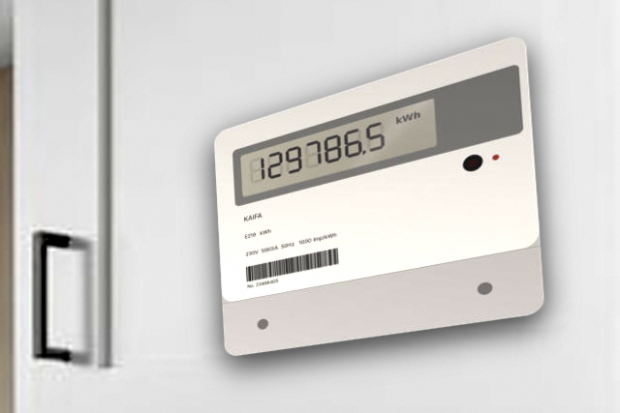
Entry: 129786.5kWh
